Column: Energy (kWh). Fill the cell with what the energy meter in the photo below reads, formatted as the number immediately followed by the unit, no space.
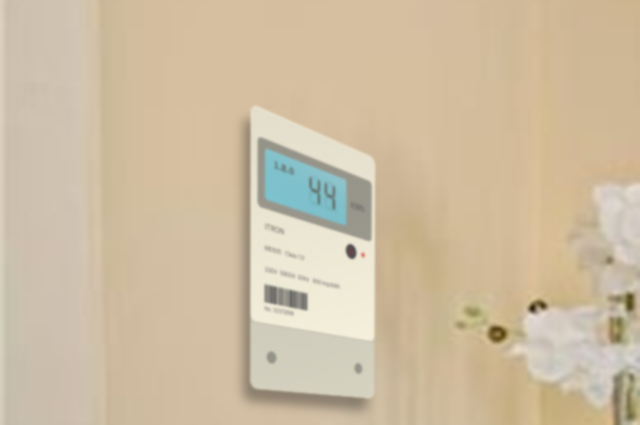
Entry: 44kWh
